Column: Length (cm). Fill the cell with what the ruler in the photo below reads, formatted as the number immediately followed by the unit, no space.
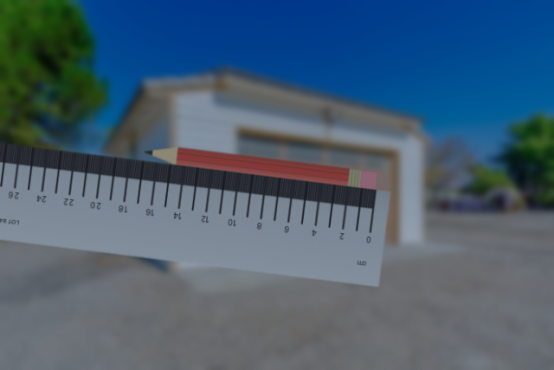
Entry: 17cm
